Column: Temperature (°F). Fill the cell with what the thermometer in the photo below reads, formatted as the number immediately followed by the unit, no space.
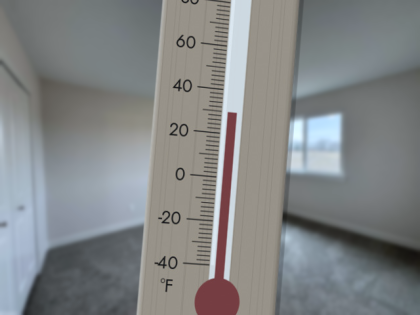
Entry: 30°F
